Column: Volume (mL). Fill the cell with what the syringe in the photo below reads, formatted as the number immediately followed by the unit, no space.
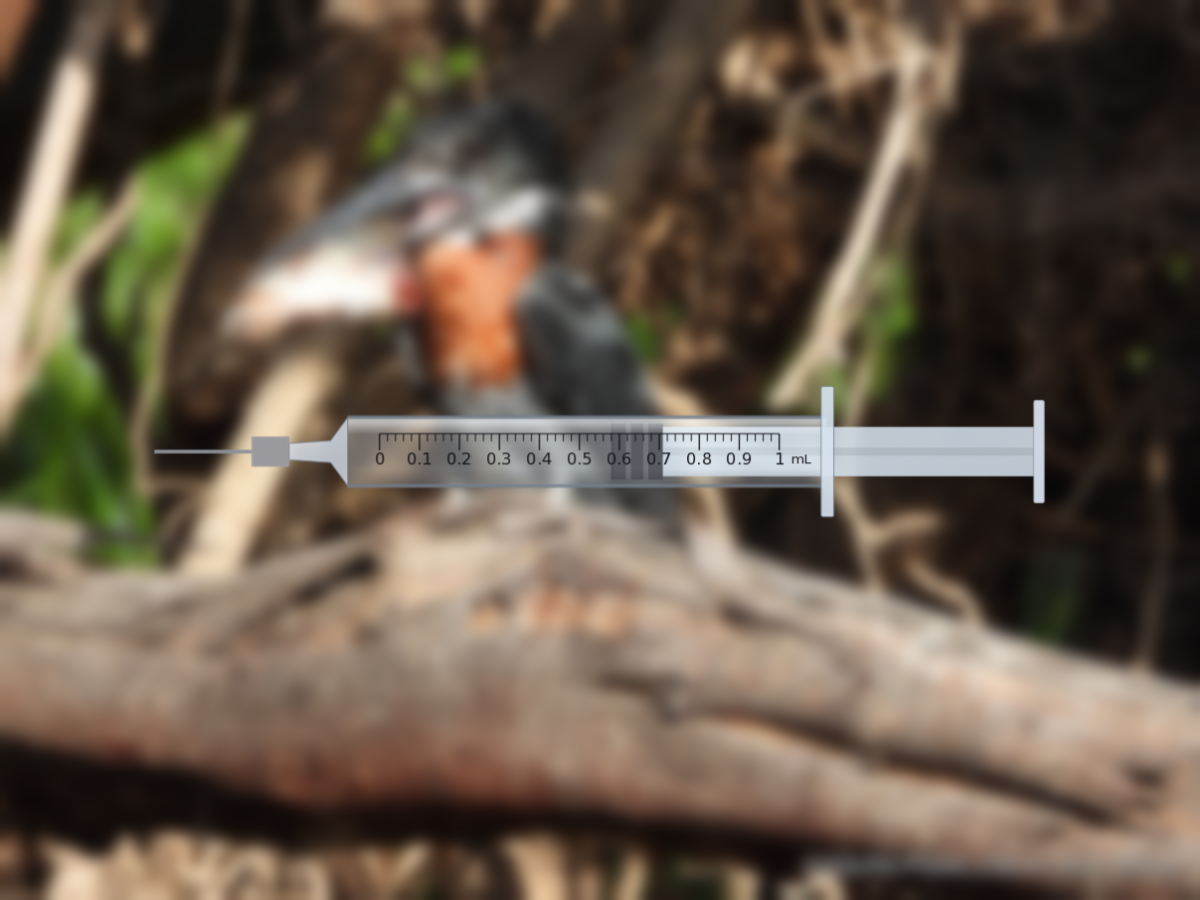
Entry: 0.58mL
